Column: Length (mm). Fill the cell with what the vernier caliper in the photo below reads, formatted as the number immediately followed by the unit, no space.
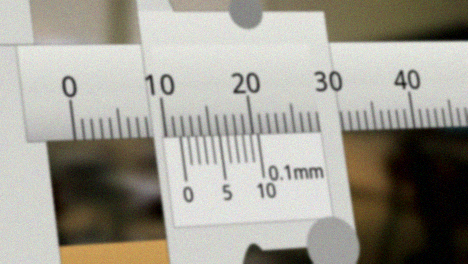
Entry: 11.6mm
